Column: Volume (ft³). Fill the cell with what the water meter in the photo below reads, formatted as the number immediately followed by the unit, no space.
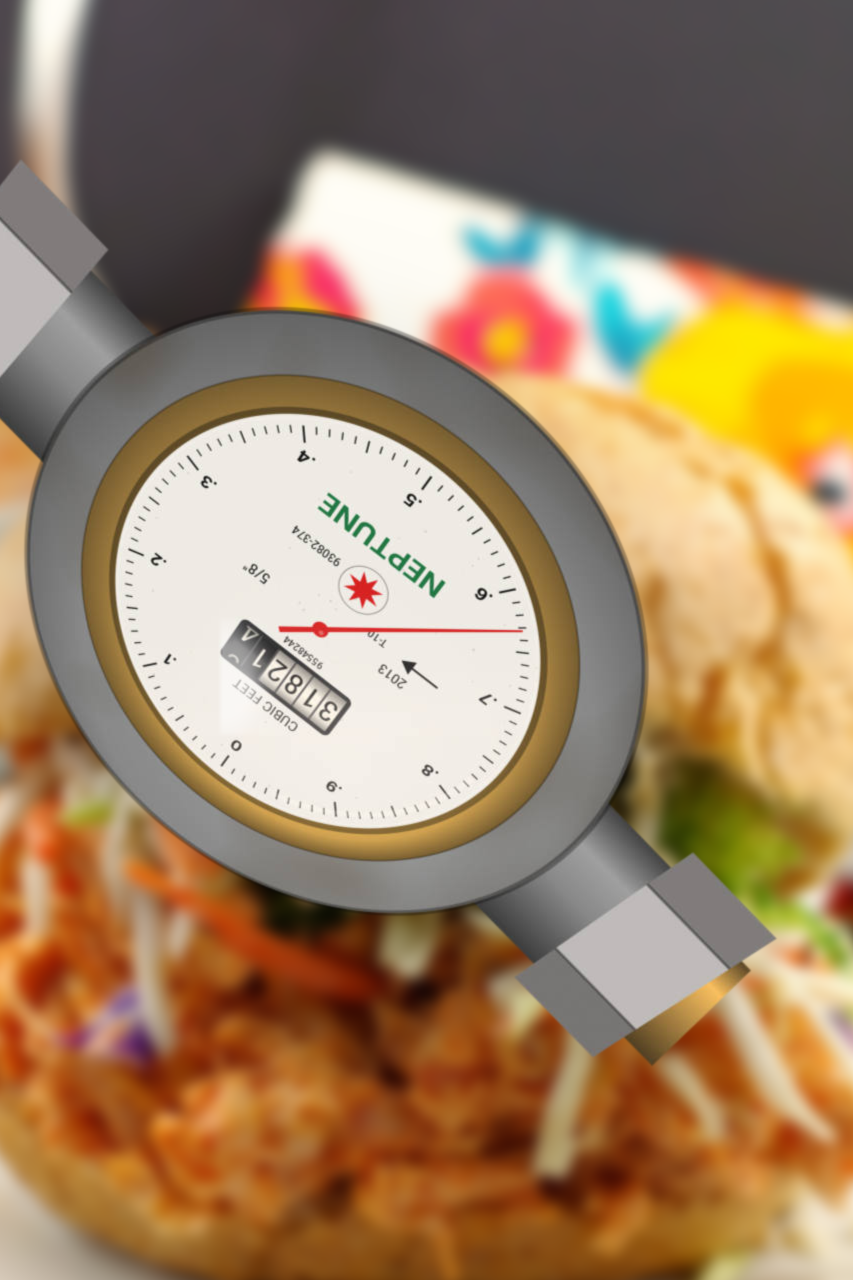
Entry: 318213.63ft³
